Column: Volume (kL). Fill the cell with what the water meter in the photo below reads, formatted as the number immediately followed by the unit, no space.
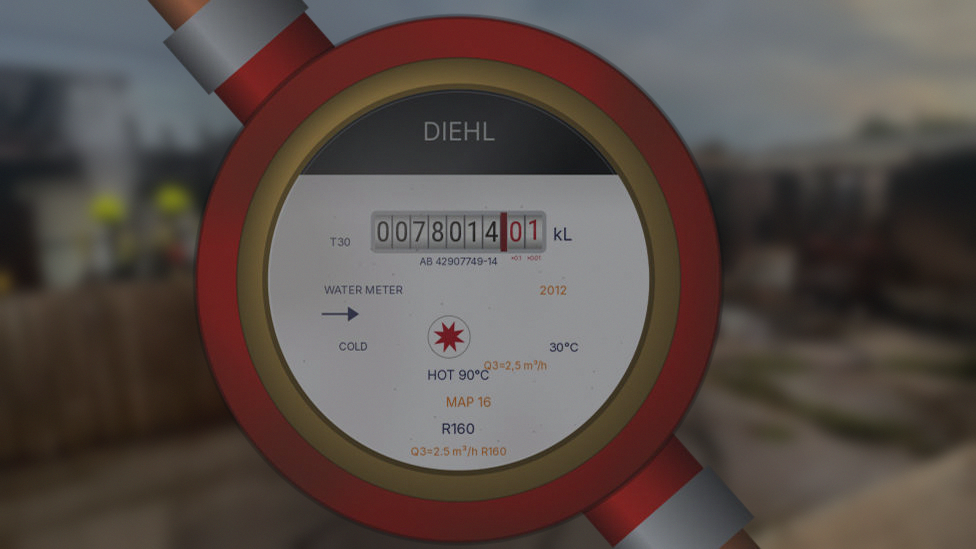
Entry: 78014.01kL
